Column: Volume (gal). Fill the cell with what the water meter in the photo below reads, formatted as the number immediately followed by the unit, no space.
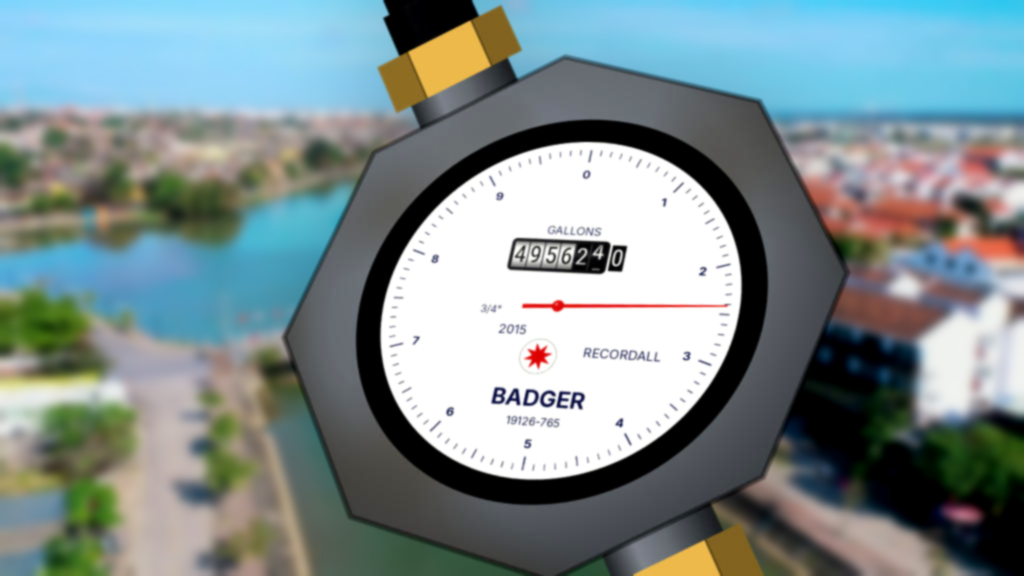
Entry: 4956242.4gal
